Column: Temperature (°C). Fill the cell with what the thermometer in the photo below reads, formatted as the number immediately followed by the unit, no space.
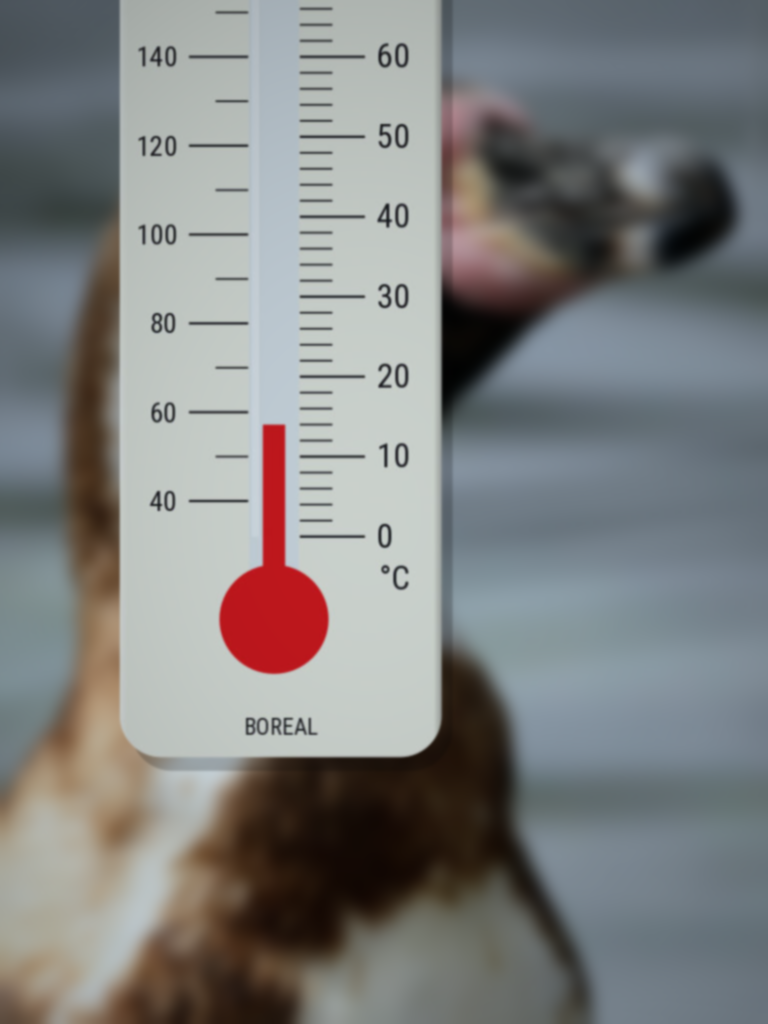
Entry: 14°C
